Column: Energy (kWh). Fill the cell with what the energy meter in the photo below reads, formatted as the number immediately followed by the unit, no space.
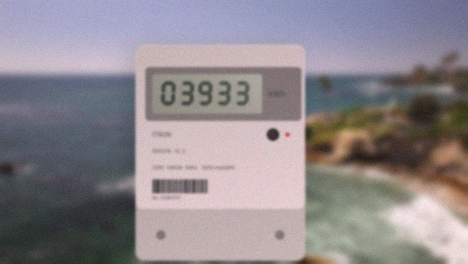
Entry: 3933kWh
